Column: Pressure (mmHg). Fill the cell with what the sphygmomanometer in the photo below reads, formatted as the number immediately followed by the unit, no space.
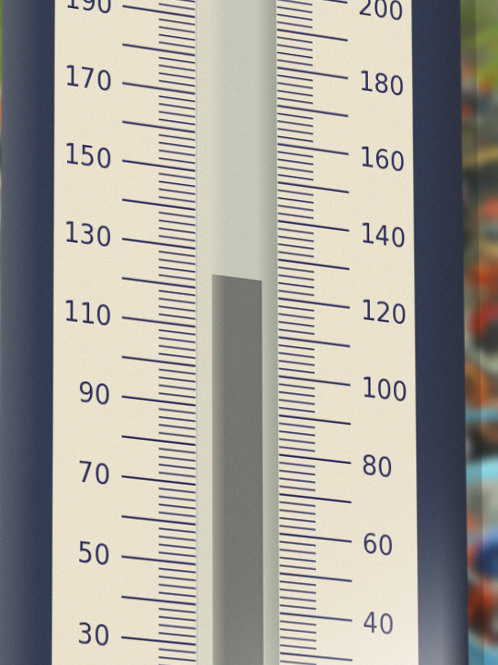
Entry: 124mmHg
